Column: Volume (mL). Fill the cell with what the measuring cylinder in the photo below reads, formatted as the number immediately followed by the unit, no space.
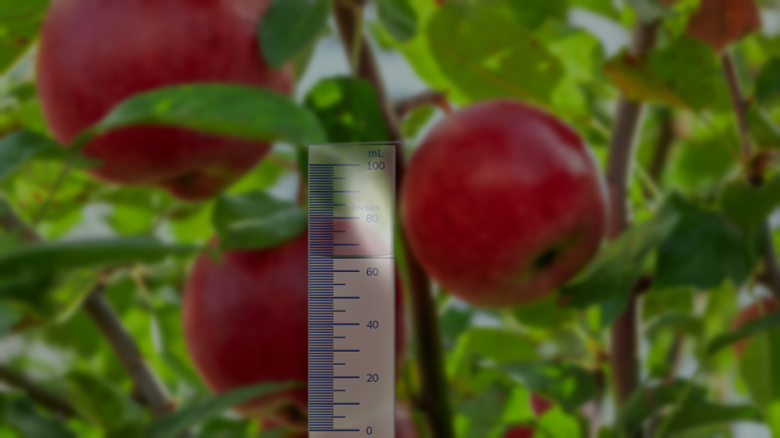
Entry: 65mL
